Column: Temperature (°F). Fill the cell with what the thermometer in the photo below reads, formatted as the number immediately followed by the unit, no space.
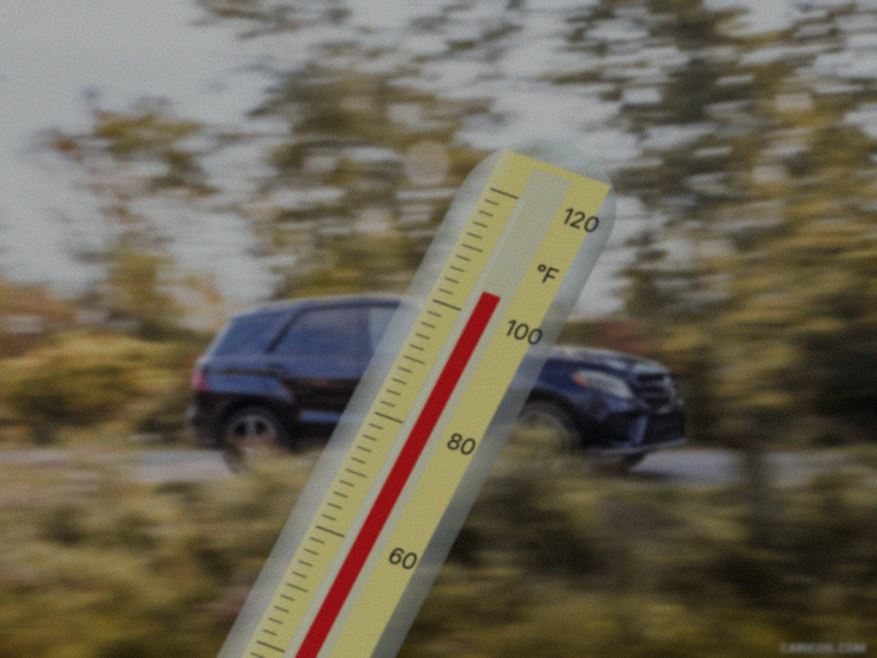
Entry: 104°F
